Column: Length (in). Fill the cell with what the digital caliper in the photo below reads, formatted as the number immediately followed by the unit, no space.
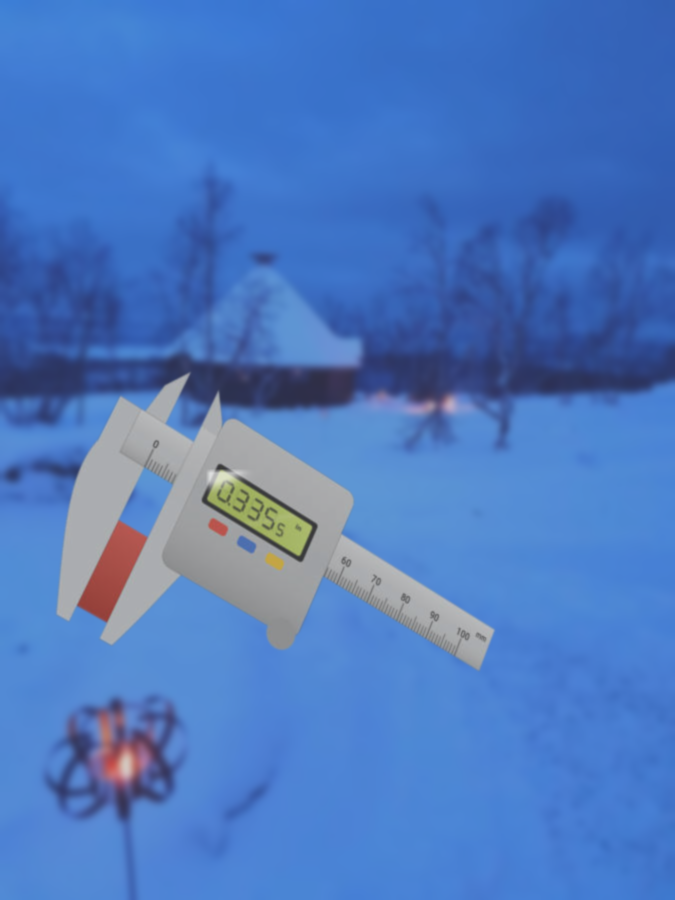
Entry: 0.3355in
